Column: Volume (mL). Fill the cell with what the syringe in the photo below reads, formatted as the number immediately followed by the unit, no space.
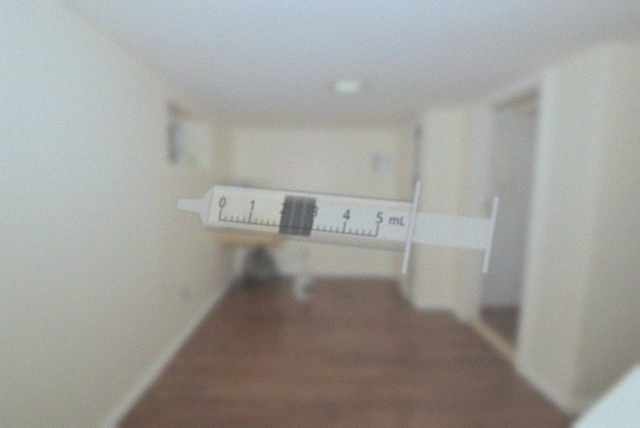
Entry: 2mL
